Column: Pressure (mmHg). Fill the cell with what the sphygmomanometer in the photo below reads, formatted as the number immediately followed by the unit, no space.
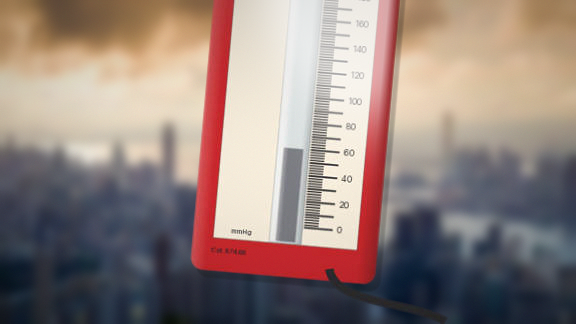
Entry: 60mmHg
